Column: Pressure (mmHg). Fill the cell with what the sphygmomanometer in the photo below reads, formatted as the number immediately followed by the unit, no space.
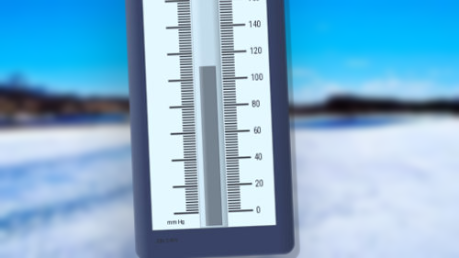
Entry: 110mmHg
